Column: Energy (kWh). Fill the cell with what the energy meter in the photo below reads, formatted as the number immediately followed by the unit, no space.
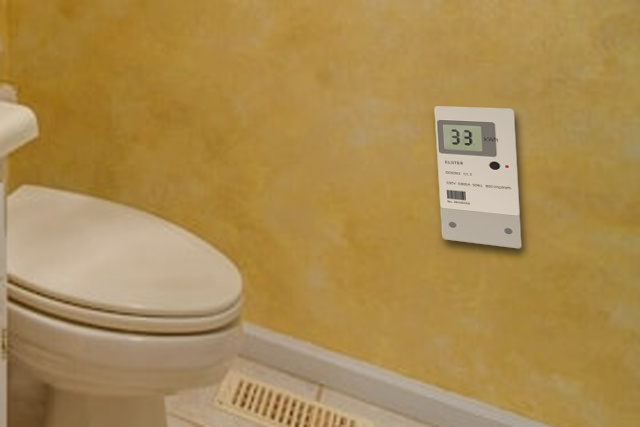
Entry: 33kWh
